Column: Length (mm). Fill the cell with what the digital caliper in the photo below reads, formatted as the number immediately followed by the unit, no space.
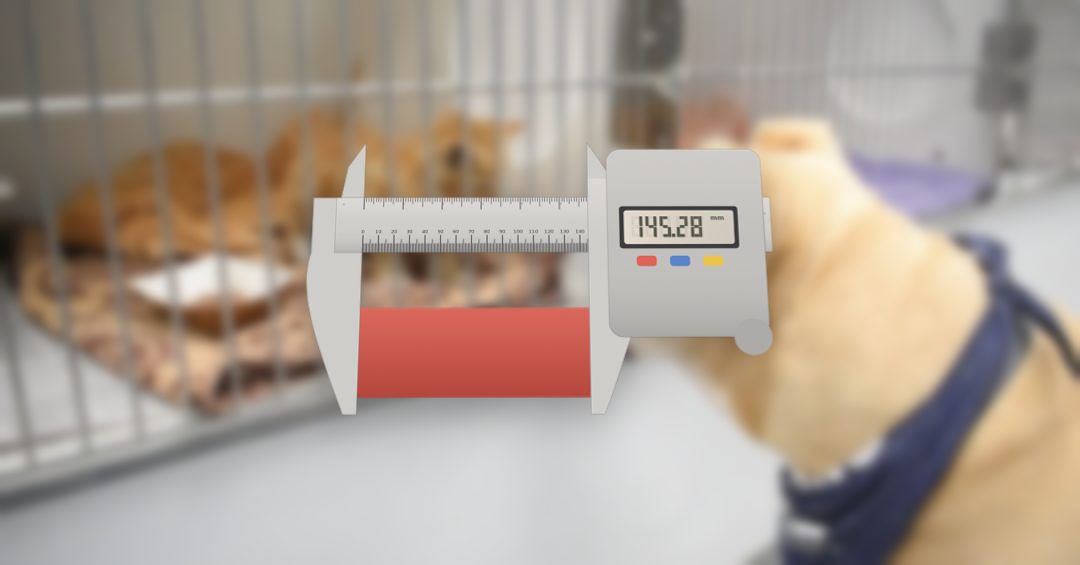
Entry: 145.28mm
